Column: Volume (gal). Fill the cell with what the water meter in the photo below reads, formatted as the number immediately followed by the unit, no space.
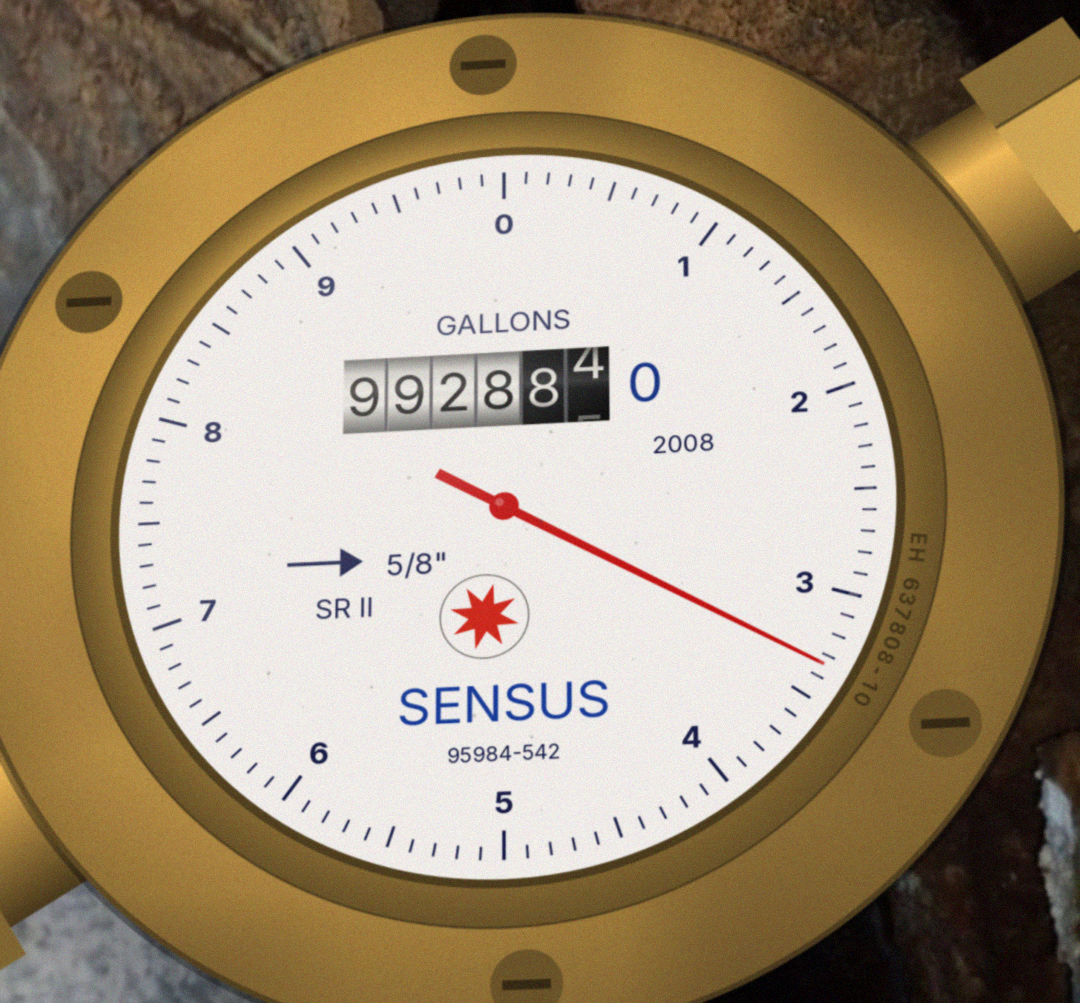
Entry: 9928843.3gal
